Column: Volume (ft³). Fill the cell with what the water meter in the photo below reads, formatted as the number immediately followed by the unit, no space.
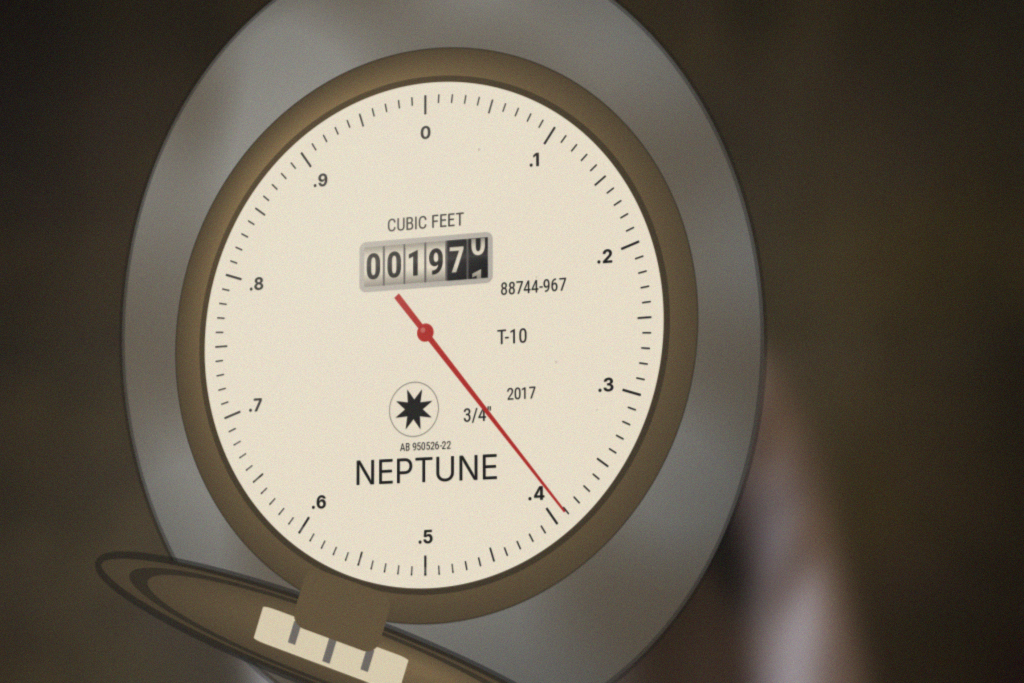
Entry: 1970.39ft³
